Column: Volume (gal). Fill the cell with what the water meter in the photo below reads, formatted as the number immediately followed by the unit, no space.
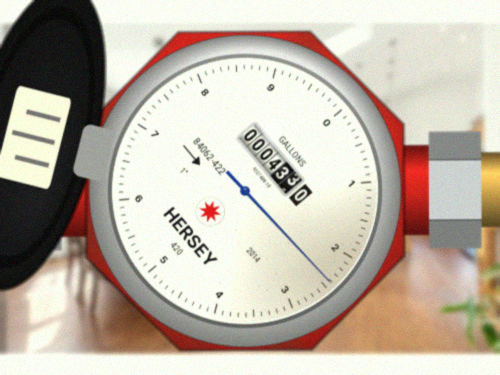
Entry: 4332.4gal
